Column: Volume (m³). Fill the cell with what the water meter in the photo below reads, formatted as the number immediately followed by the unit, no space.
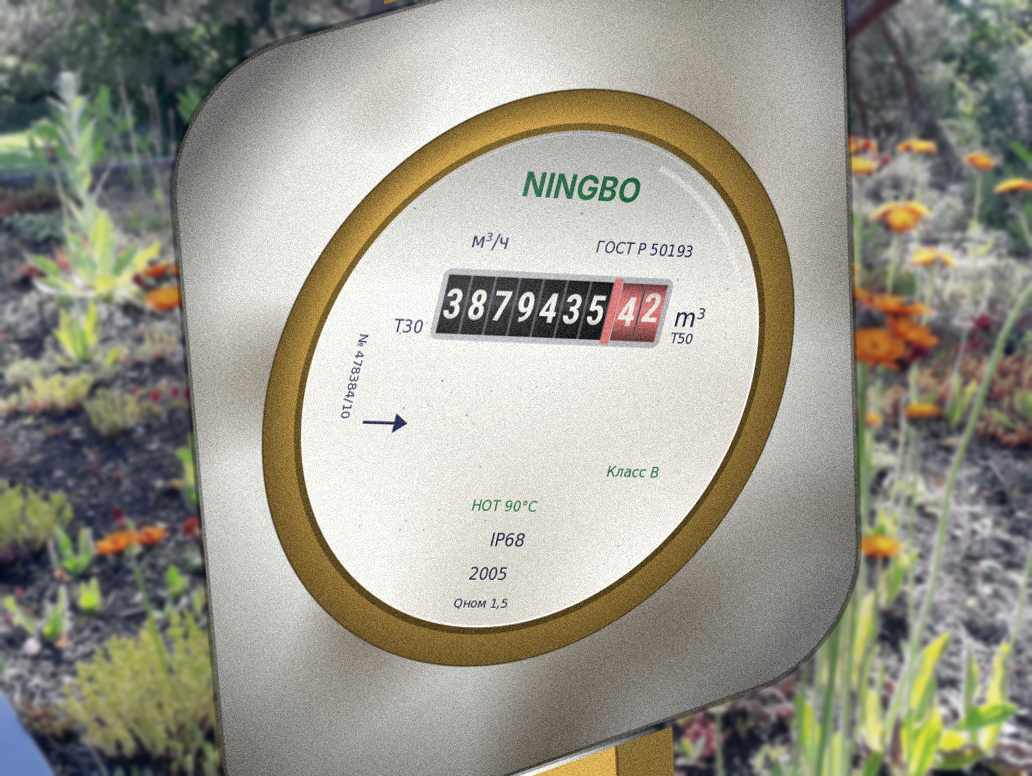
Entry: 3879435.42m³
